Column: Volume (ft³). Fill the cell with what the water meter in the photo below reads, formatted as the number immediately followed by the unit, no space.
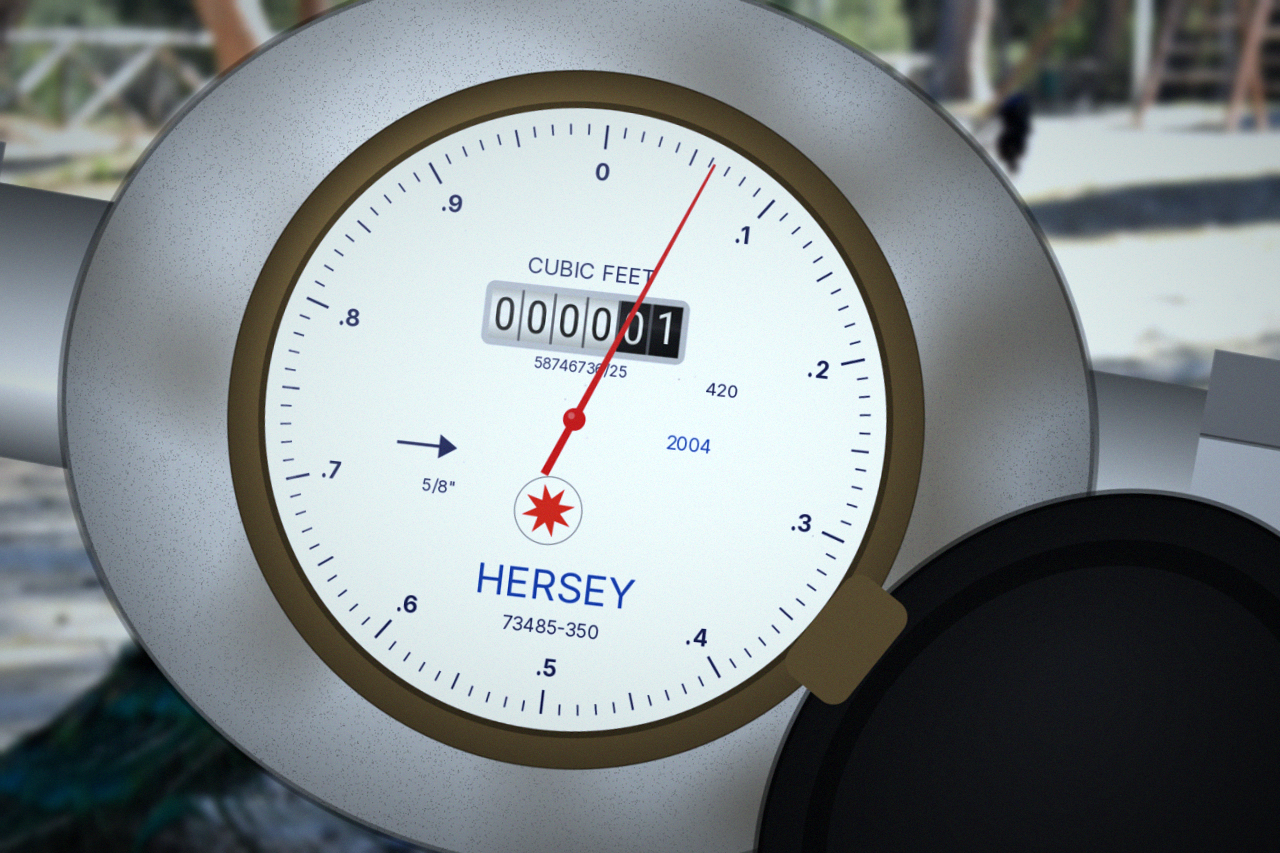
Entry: 1.06ft³
